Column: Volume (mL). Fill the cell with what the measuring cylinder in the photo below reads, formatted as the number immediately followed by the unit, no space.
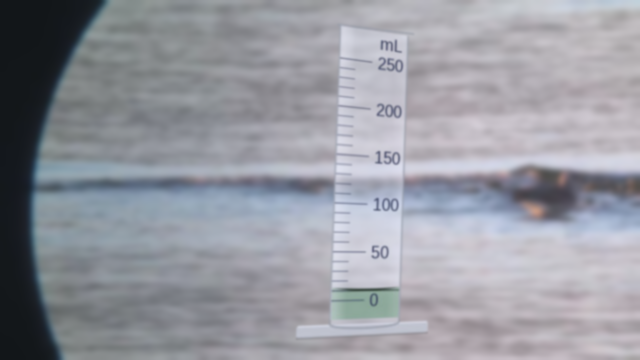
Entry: 10mL
